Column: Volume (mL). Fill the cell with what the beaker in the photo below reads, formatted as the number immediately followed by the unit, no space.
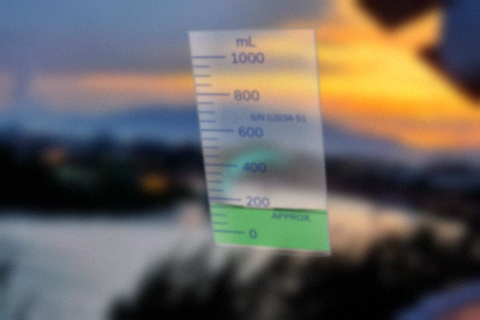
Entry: 150mL
